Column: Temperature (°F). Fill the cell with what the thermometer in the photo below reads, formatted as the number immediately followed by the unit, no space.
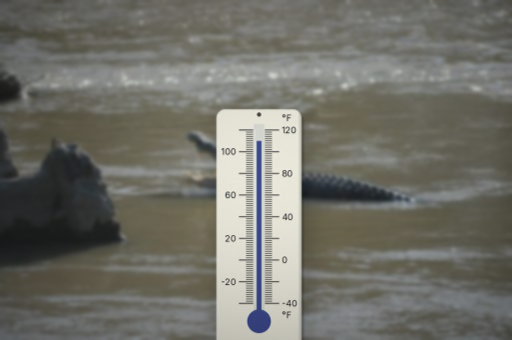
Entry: 110°F
